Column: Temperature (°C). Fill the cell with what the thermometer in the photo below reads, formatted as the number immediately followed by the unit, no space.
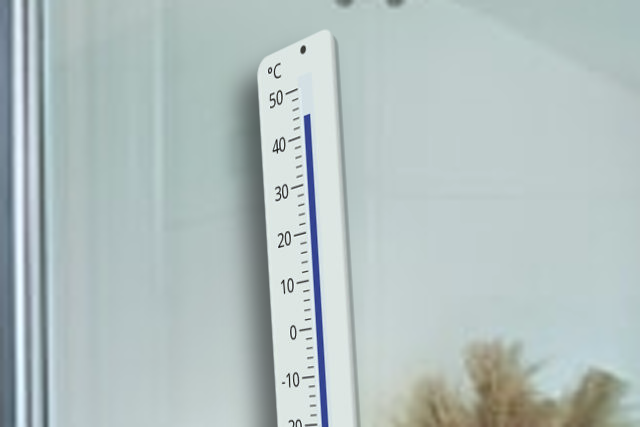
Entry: 44°C
